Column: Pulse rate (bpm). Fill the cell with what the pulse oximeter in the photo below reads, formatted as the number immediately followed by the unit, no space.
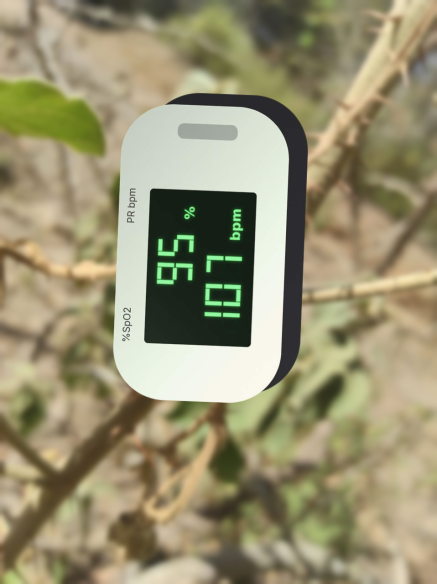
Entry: 107bpm
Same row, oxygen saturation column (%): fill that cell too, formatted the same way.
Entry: 95%
